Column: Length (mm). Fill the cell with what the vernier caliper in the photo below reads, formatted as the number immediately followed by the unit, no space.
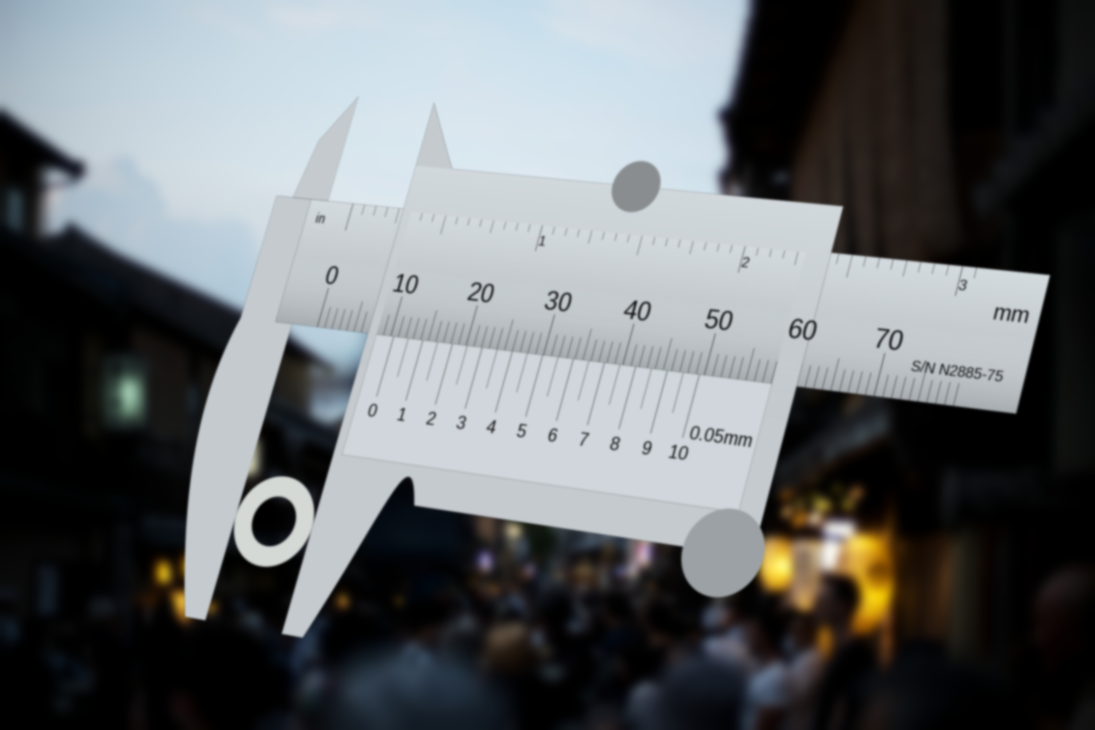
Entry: 10.4mm
